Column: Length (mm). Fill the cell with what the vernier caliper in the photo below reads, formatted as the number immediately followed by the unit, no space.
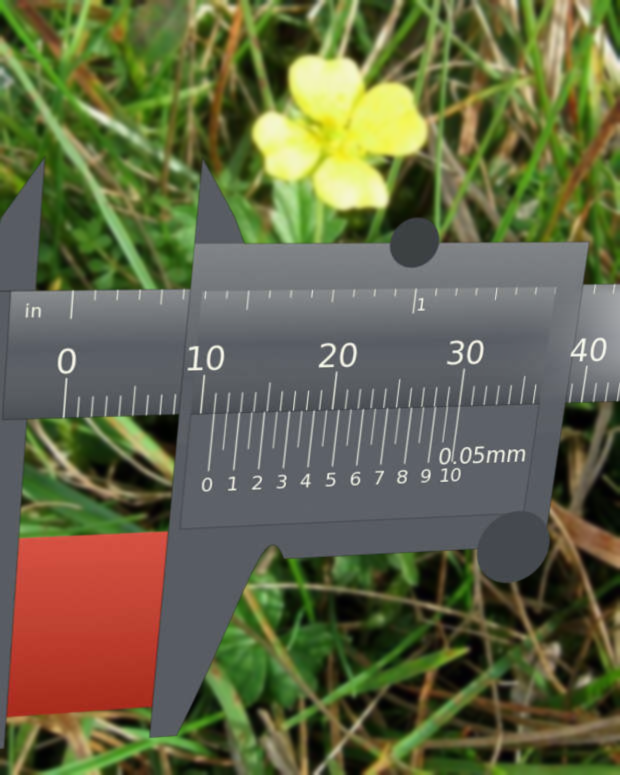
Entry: 11.0mm
